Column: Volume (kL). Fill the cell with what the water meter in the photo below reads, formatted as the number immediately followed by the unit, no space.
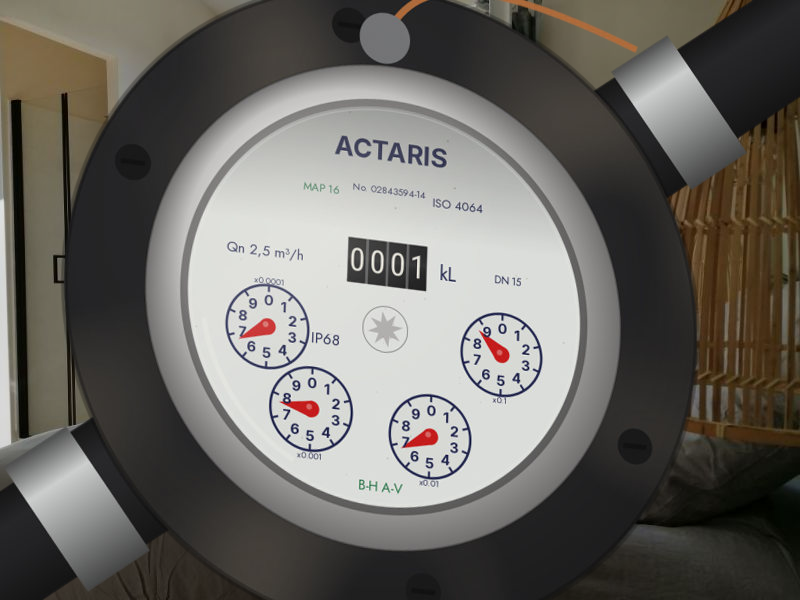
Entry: 1.8676kL
